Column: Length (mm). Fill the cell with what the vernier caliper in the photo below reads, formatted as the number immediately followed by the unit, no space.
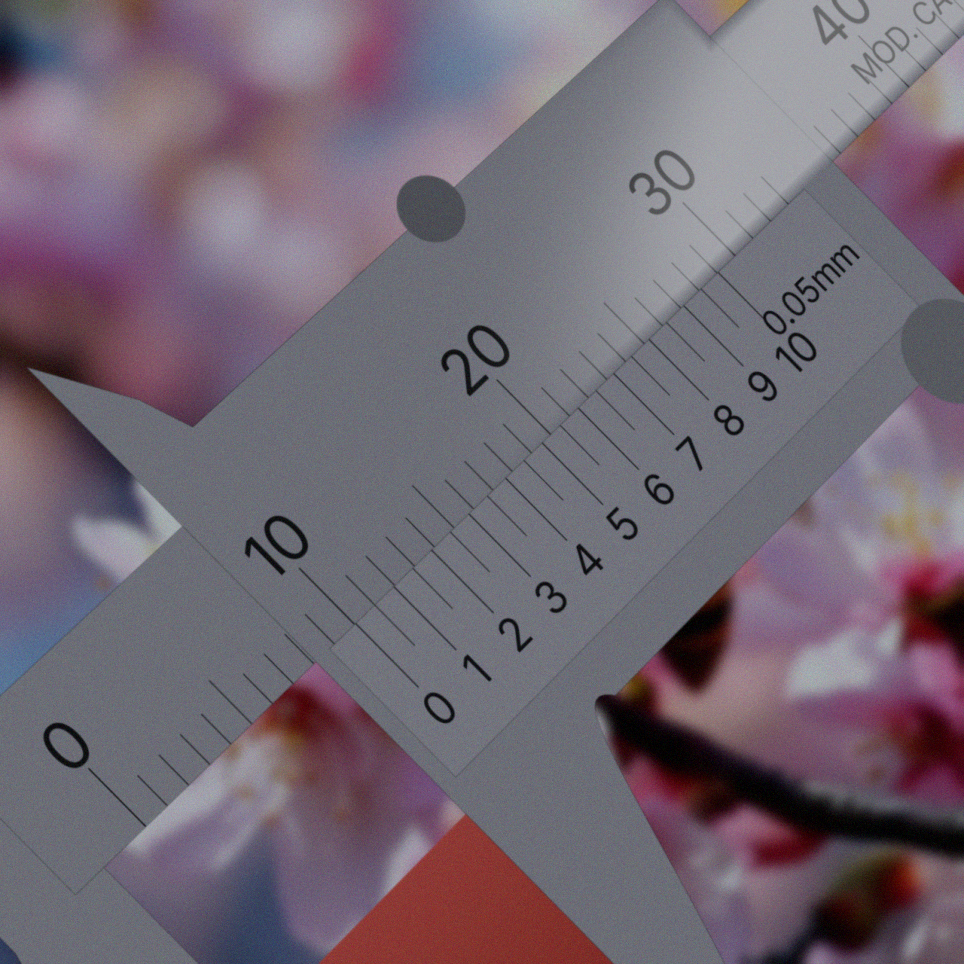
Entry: 10.05mm
